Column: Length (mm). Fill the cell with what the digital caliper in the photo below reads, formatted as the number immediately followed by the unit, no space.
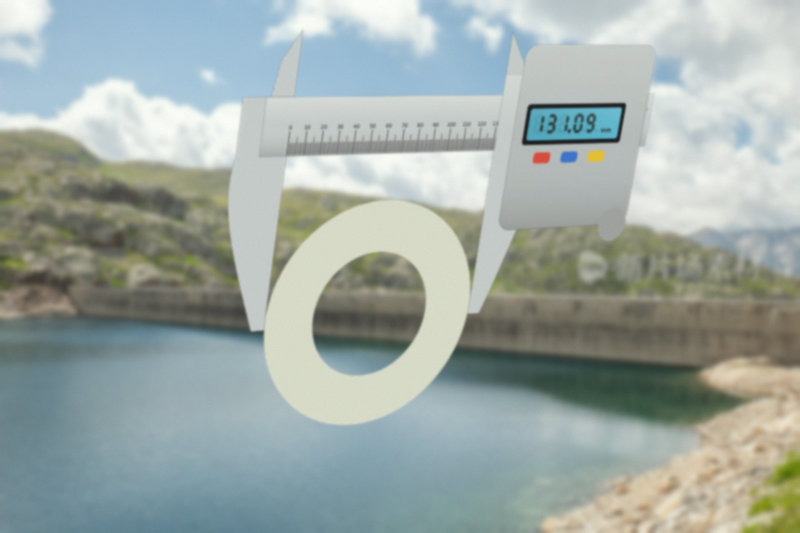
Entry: 131.09mm
